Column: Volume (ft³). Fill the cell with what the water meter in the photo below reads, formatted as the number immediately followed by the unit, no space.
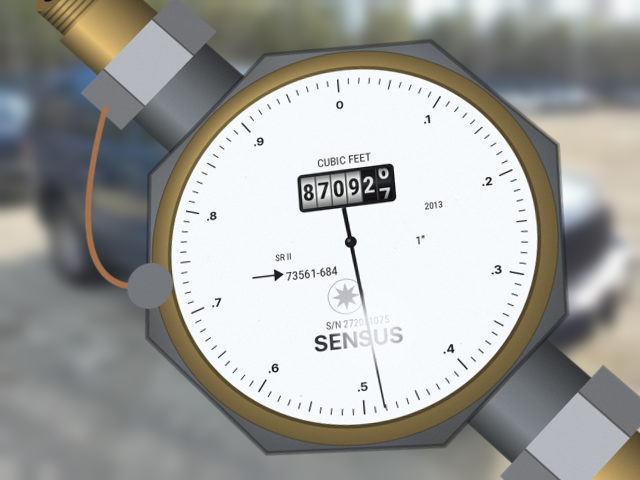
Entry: 870926.48ft³
